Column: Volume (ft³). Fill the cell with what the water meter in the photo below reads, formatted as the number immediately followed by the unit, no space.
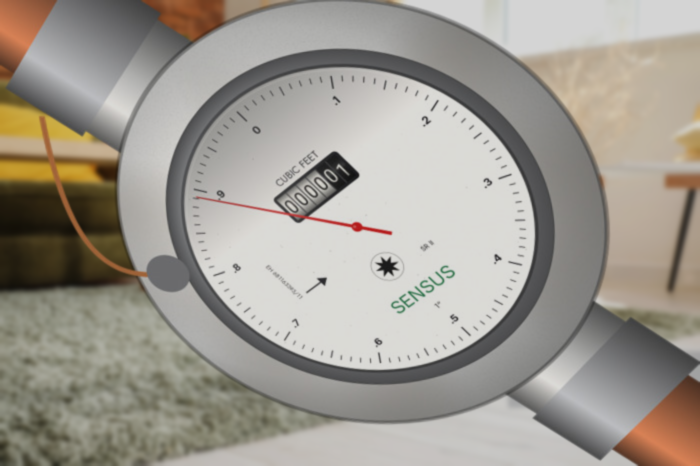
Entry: 0.89ft³
